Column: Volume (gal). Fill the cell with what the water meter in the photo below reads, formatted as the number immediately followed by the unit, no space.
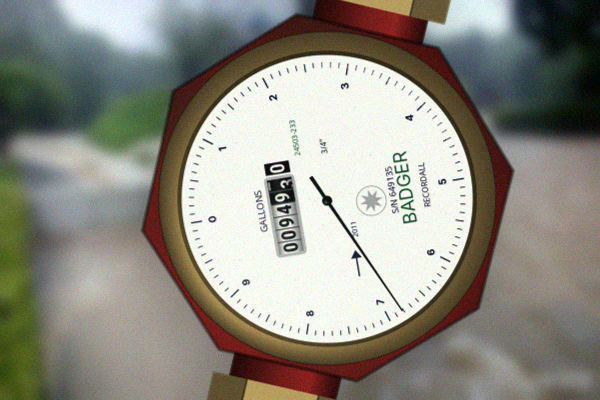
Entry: 94926.8gal
